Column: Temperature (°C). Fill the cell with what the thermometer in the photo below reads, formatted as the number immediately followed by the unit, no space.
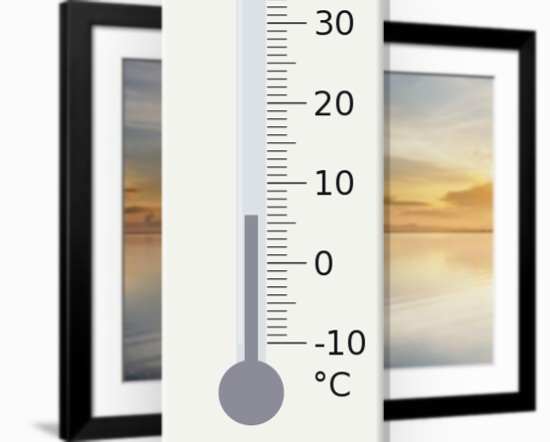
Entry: 6°C
